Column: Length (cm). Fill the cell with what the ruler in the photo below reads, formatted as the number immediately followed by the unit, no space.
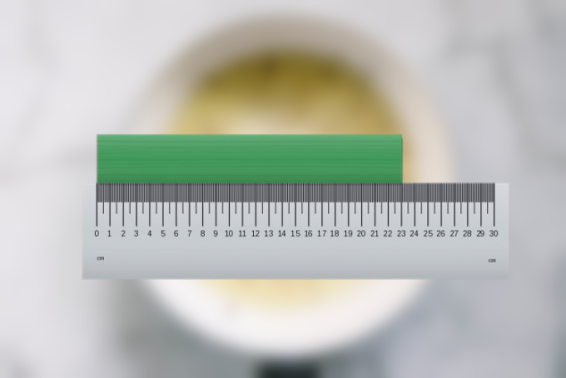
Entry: 23cm
